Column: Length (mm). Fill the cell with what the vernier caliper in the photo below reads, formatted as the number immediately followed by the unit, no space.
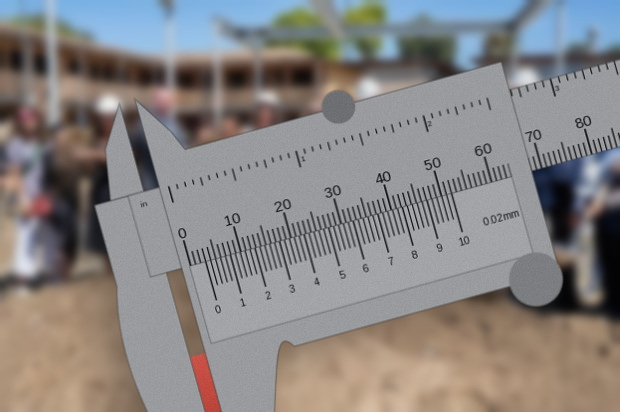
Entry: 3.0mm
